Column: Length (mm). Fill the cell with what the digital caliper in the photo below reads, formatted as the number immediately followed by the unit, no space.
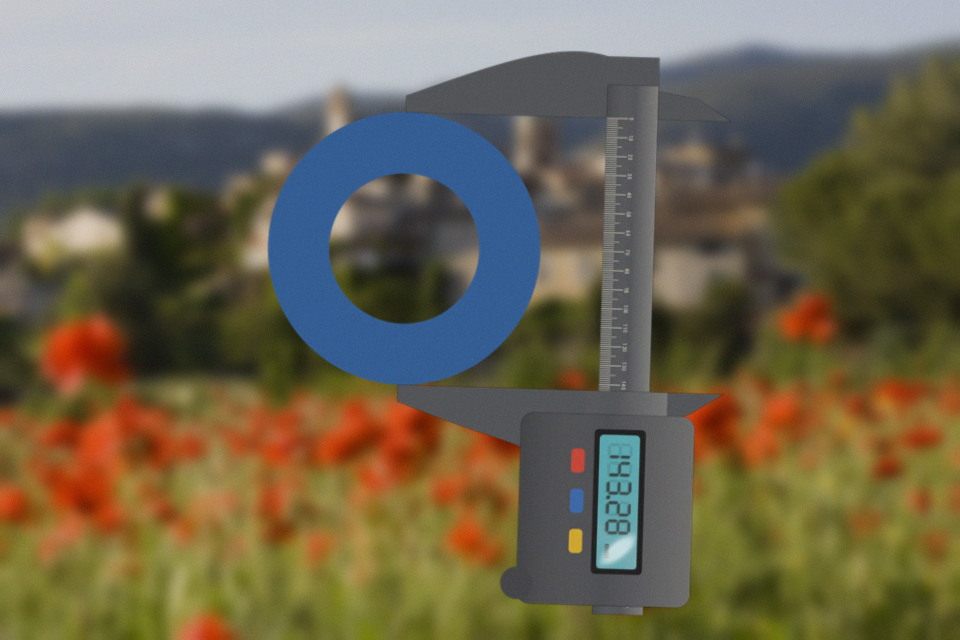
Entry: 143.28mm
